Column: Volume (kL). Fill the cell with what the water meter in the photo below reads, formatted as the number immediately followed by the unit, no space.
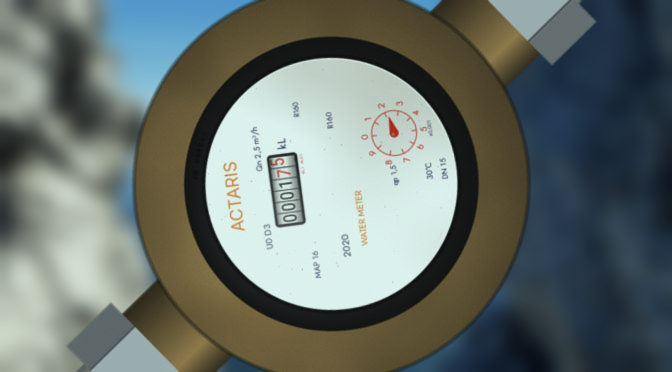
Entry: 1.752kL
